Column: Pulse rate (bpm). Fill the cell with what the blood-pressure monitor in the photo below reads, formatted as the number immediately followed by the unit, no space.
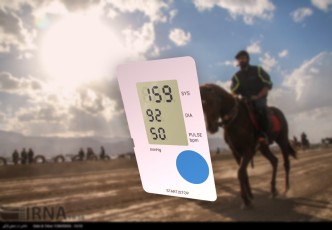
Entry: 50bpm
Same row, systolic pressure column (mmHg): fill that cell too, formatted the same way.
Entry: 159mmHg
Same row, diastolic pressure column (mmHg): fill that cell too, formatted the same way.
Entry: 92mmHg
